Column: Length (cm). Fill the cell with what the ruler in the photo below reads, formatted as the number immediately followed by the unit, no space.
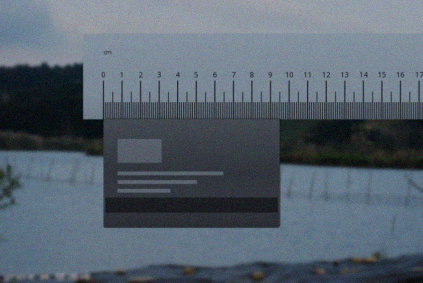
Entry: 9.5cm
